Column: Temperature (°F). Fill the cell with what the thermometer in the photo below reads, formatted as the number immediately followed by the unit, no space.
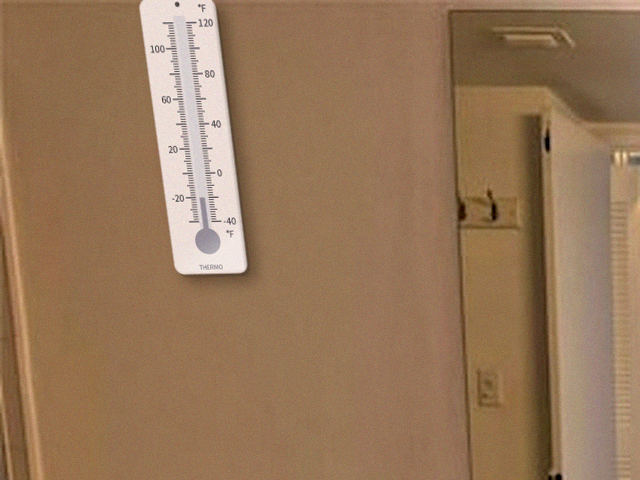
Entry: -20°F
